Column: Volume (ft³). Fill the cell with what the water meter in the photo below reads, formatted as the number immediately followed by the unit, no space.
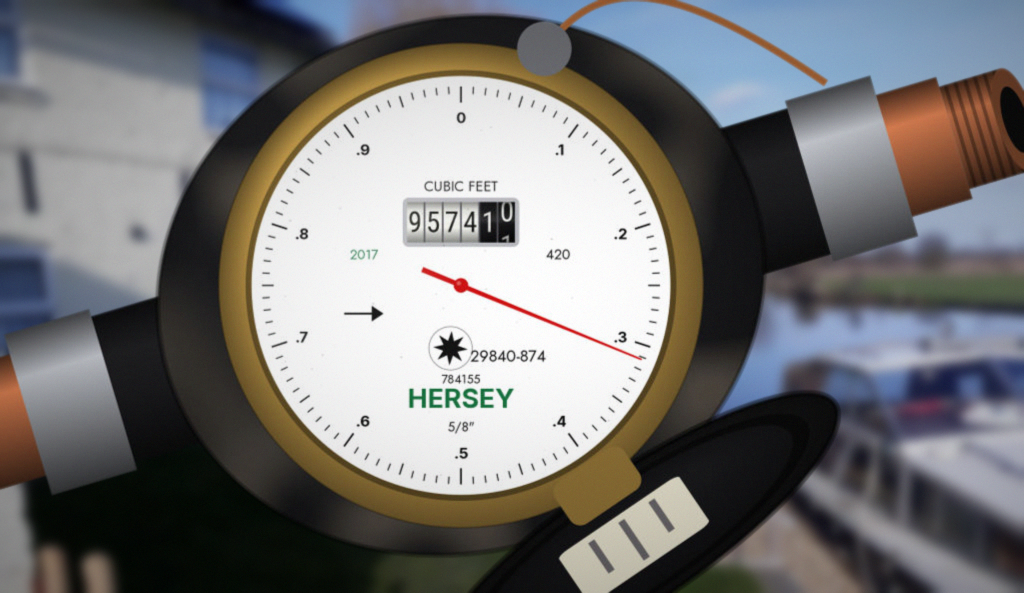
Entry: 957410.31ft³
